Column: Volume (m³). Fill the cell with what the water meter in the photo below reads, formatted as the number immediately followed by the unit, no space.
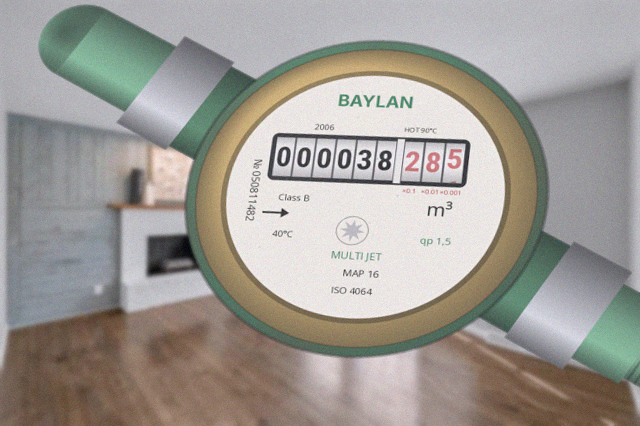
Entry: 38.285m³
